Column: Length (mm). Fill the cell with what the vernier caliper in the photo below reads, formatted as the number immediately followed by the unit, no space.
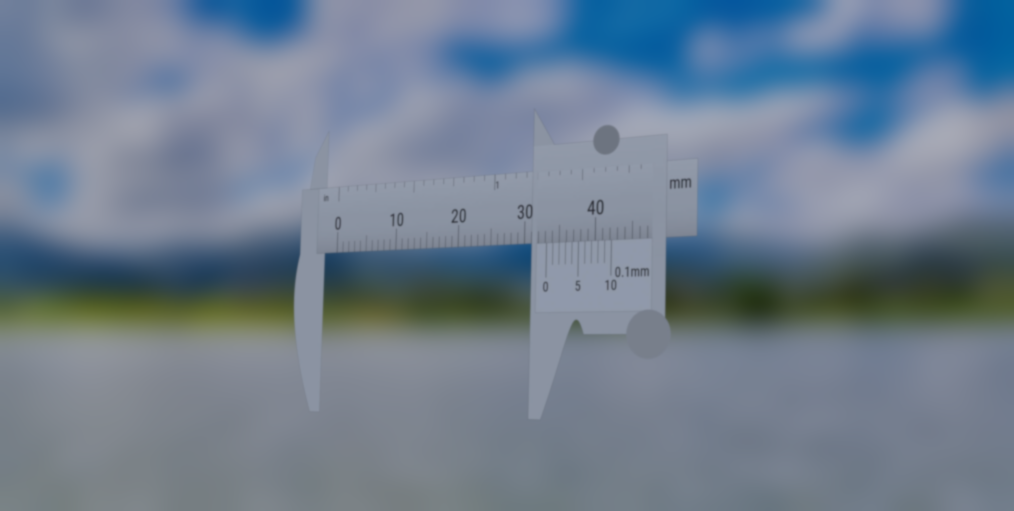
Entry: 33.2mm
